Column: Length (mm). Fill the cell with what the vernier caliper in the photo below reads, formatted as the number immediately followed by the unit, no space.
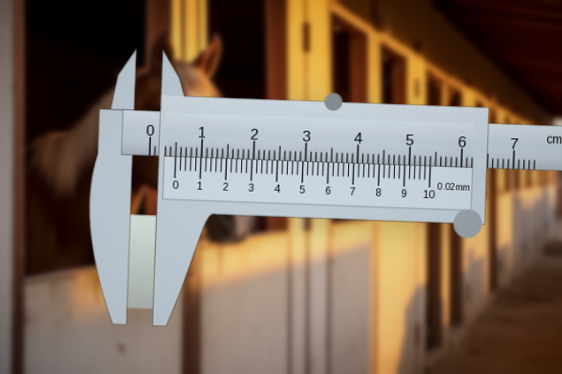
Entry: 5.0mm
